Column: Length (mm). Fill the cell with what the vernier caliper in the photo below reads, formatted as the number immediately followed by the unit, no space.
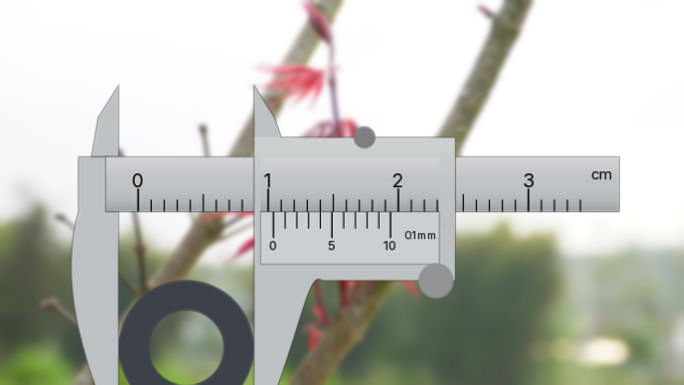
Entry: 10.4mm
